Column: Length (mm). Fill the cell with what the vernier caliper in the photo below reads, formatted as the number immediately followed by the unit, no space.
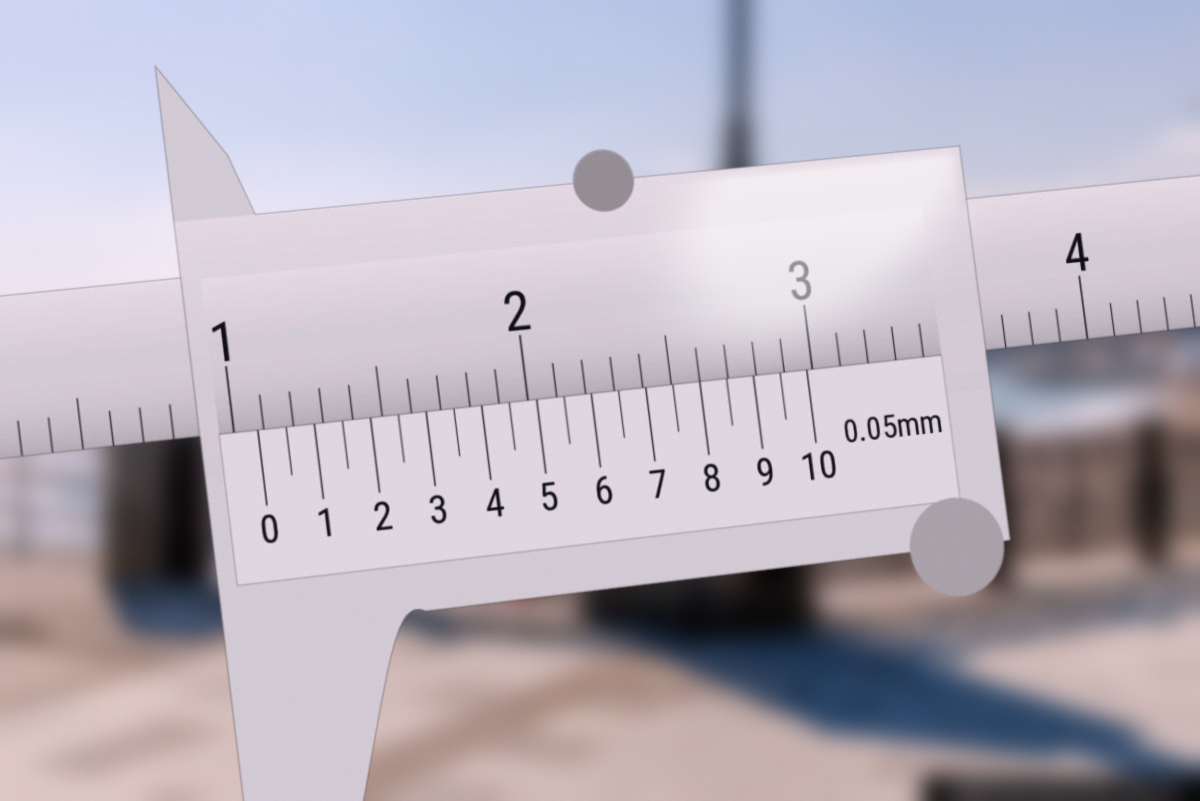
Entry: 10.80mm
